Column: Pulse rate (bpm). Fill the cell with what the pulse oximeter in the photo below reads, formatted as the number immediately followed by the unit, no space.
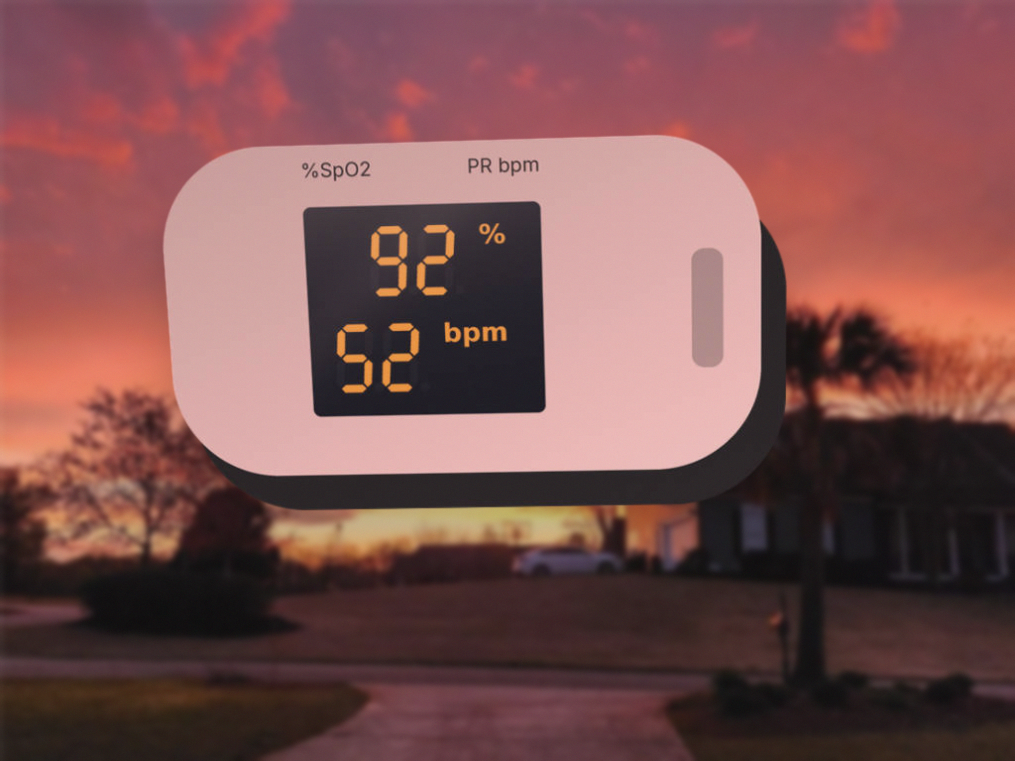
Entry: 52bpm
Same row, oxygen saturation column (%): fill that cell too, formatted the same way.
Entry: 92%
